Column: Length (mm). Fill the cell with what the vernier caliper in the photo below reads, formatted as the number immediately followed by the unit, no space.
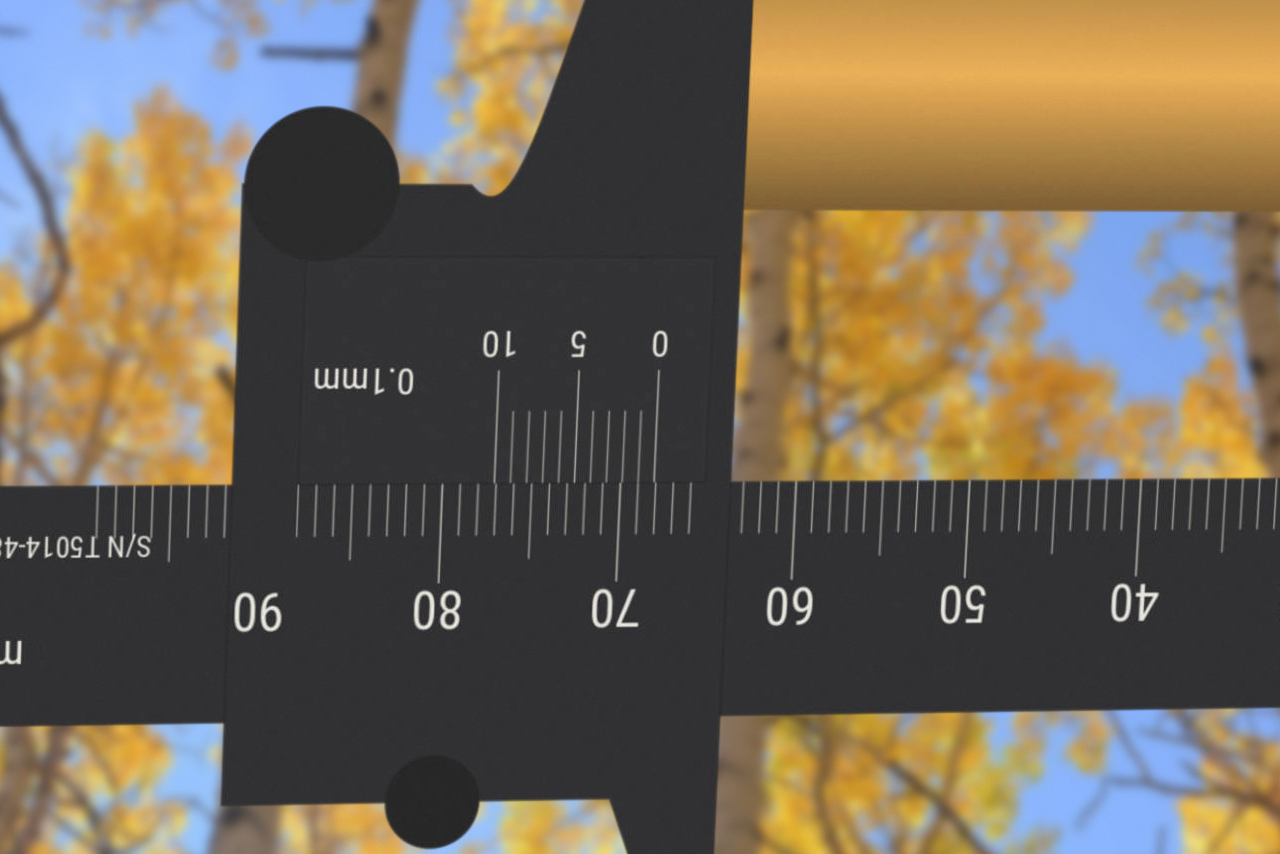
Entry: 68.1mm
